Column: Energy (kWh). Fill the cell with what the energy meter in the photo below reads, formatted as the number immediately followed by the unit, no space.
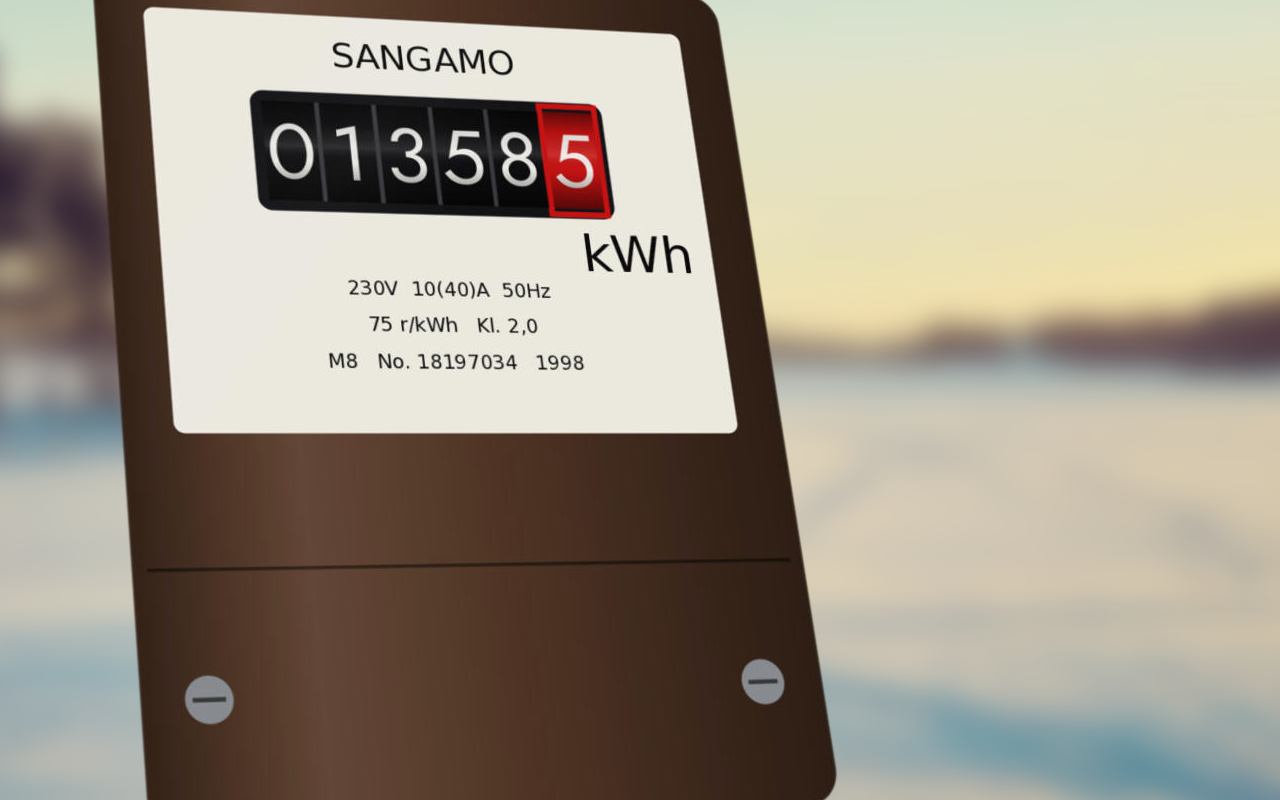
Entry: 1358.5kWh
